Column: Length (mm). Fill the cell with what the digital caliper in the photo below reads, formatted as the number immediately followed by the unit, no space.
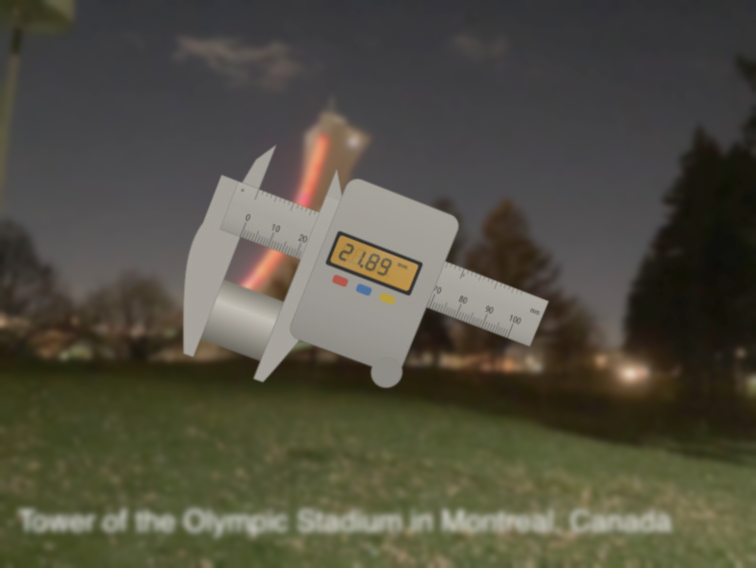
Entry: 21.89mm
